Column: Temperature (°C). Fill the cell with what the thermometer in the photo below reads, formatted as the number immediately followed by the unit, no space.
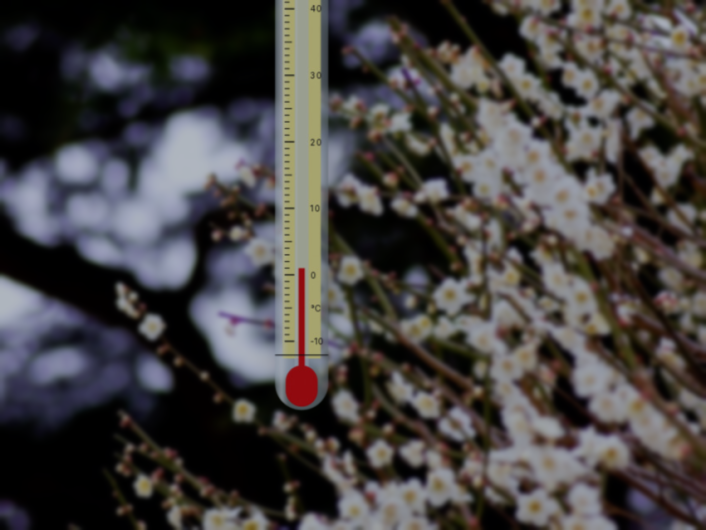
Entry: 1°C
